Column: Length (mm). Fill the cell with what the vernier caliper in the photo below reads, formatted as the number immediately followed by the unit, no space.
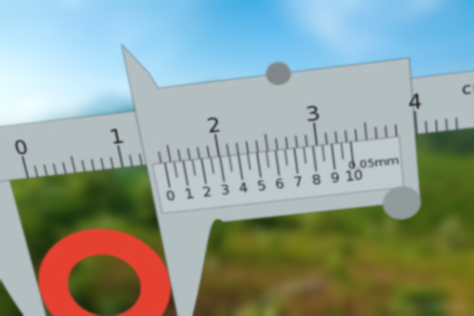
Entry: 14.4mm
